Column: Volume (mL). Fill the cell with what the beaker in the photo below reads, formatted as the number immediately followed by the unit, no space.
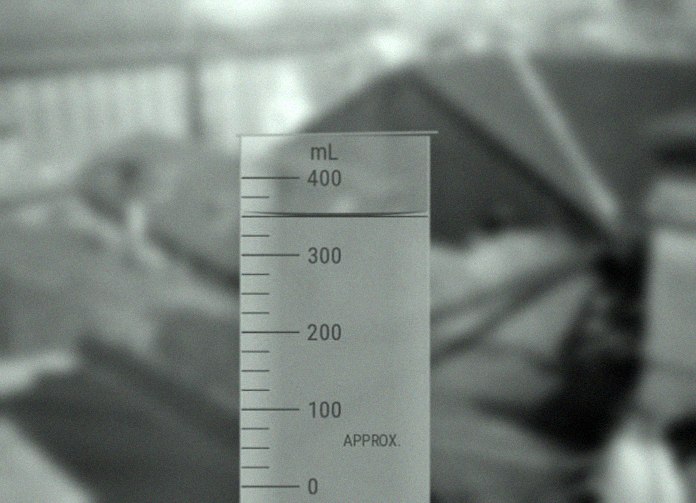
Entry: 350mL
